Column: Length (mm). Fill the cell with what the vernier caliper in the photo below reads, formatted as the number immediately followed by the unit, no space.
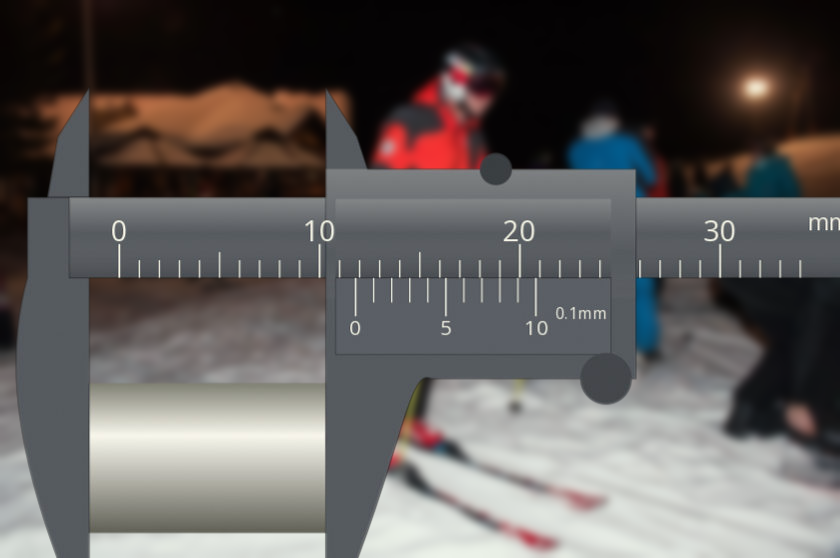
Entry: 11.8mm
